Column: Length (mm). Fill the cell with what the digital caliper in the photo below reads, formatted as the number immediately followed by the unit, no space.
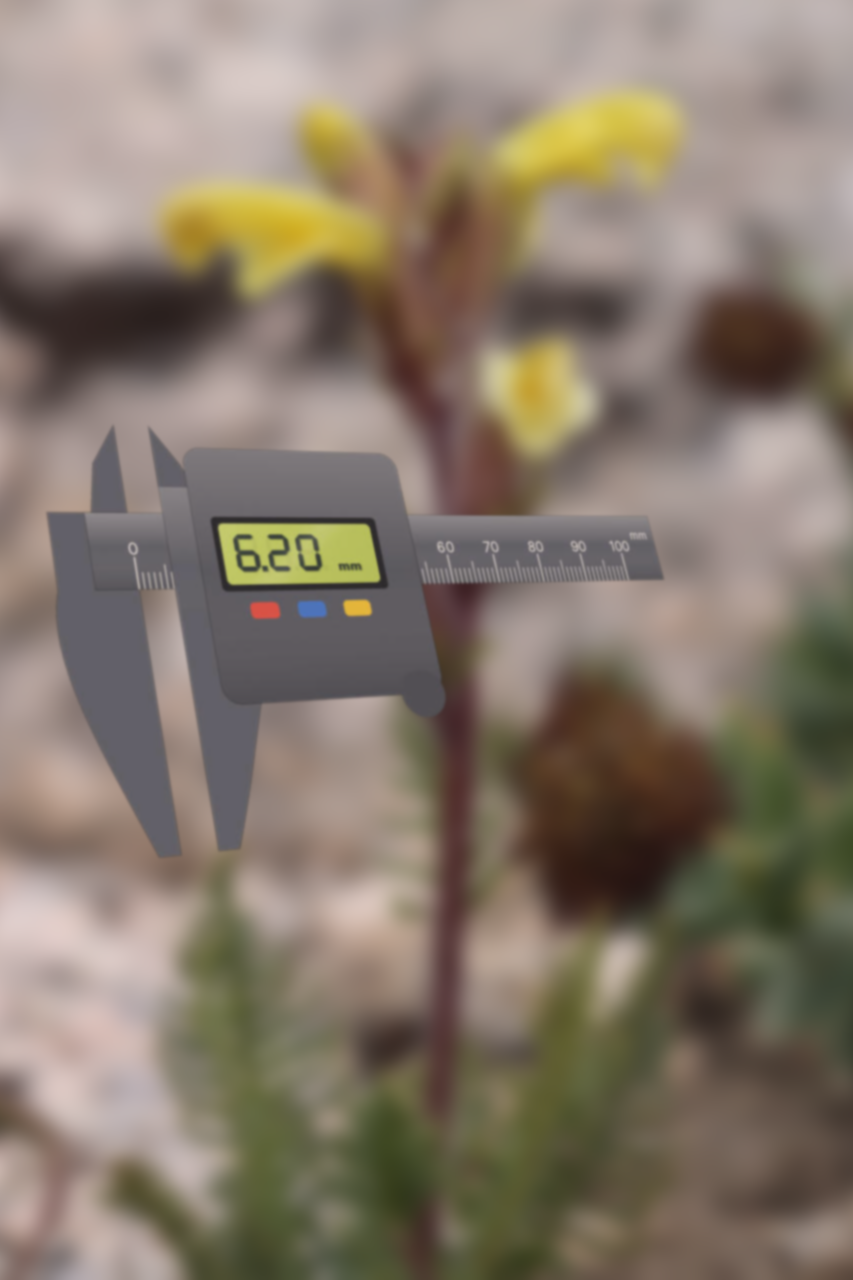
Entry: 6.20mm
